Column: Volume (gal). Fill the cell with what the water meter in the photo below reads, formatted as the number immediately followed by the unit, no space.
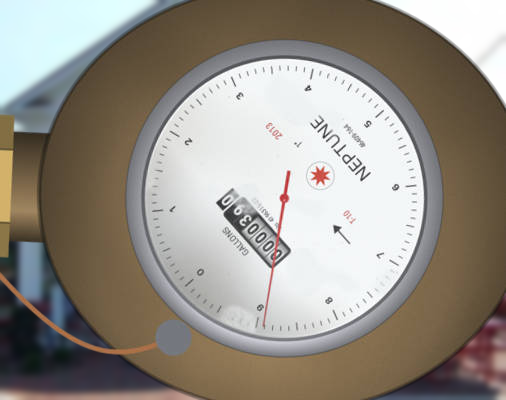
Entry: 388.9gal
